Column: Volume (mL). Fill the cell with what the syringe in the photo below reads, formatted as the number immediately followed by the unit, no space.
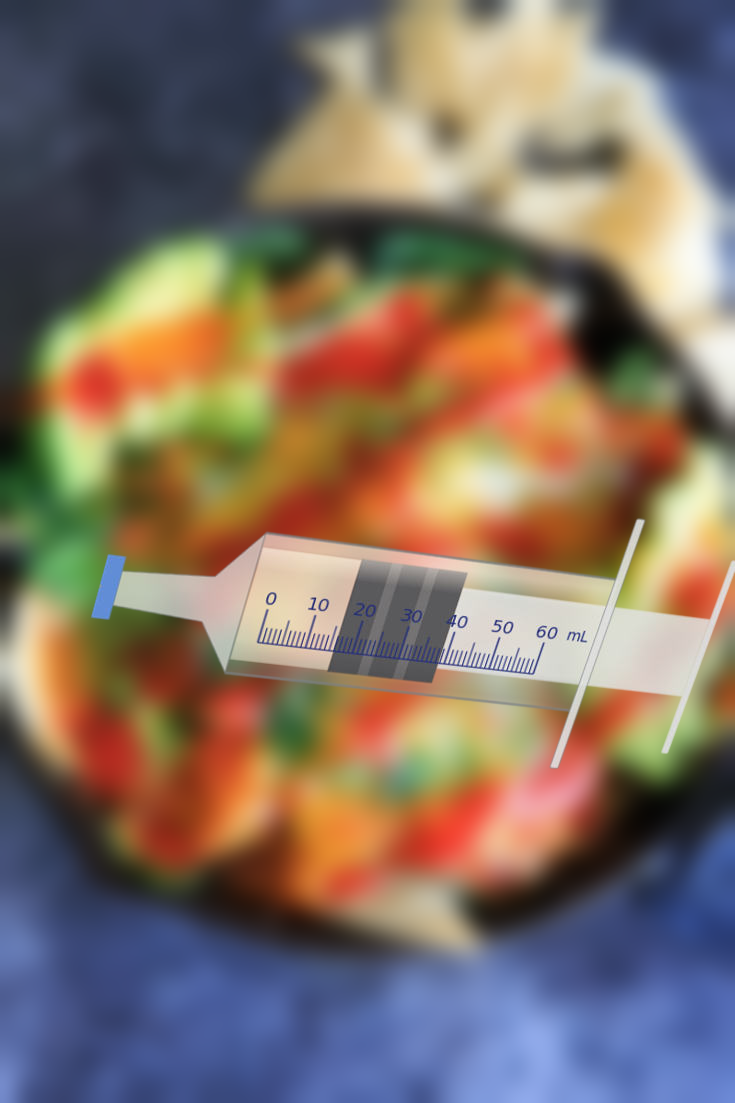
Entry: 16mL
